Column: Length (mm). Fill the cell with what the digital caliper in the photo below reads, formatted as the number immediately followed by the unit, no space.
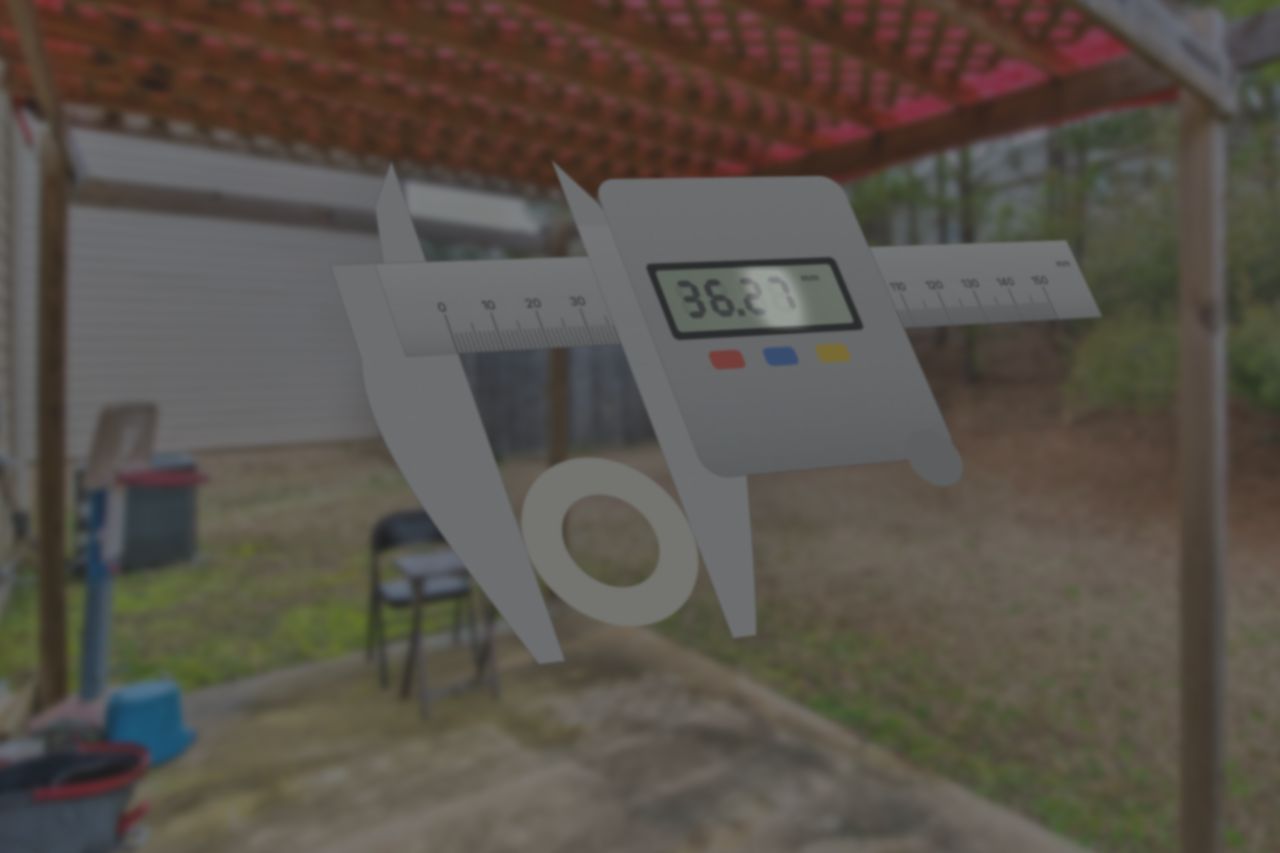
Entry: 36.27mm
